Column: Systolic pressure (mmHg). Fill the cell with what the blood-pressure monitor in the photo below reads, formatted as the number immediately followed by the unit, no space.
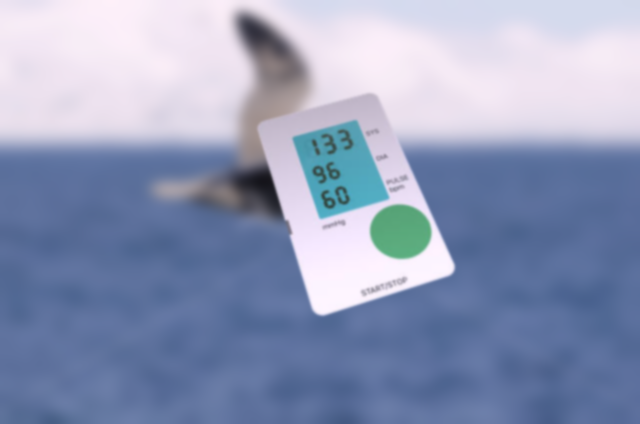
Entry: 133mmHg
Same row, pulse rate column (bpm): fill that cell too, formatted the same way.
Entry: 60bpm
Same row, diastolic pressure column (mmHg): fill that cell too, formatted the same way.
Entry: 96mmHg
